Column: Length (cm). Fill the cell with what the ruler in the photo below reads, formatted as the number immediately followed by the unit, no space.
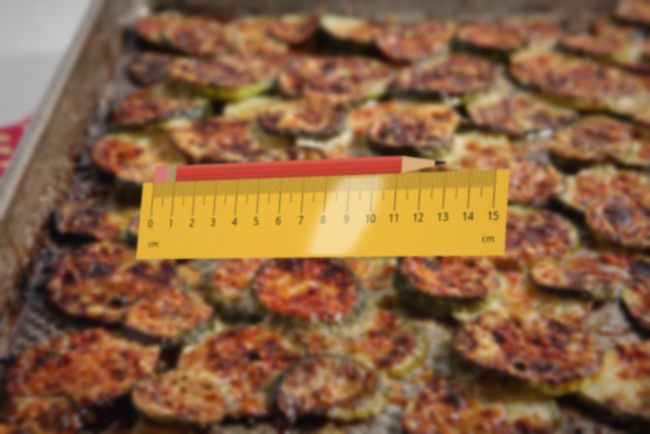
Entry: 13cm
